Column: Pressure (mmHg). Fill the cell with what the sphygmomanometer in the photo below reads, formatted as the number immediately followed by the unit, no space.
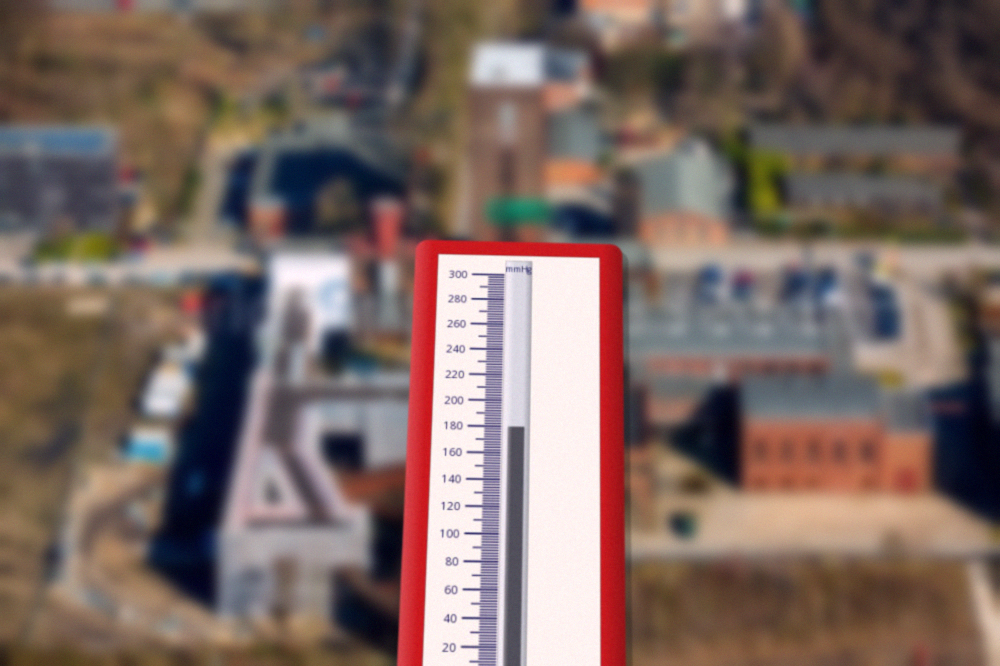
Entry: 180mmHg
